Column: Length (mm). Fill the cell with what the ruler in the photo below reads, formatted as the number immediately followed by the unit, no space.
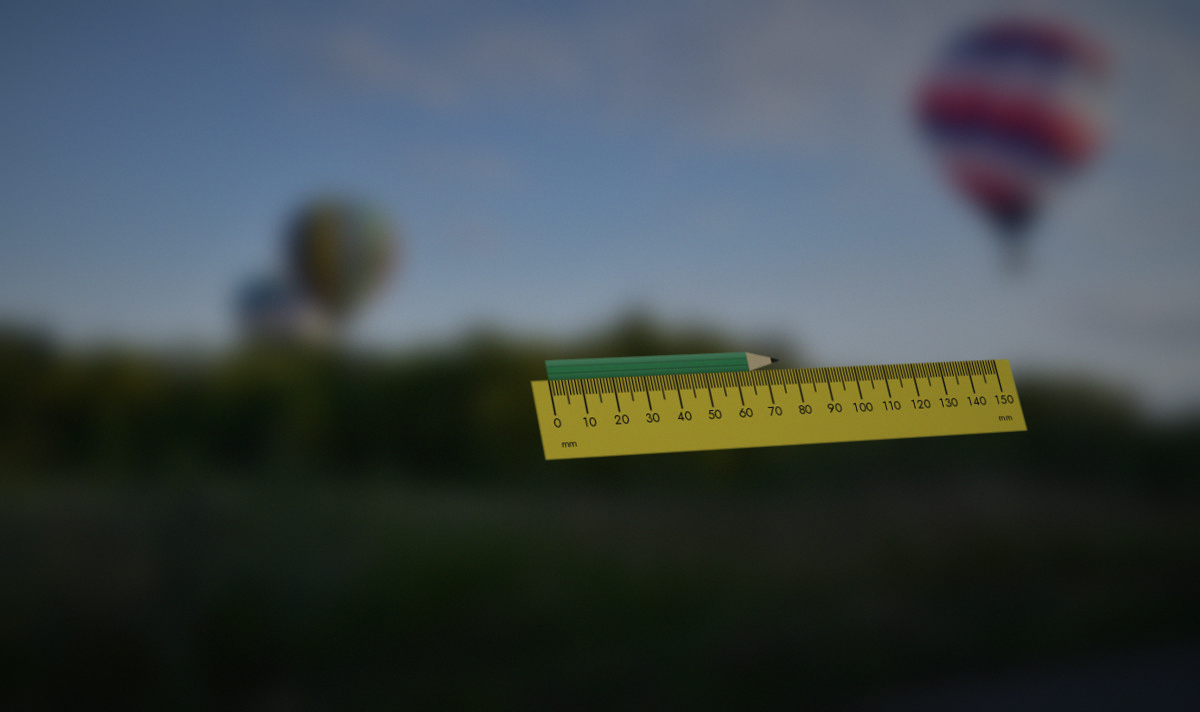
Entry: 75mm
